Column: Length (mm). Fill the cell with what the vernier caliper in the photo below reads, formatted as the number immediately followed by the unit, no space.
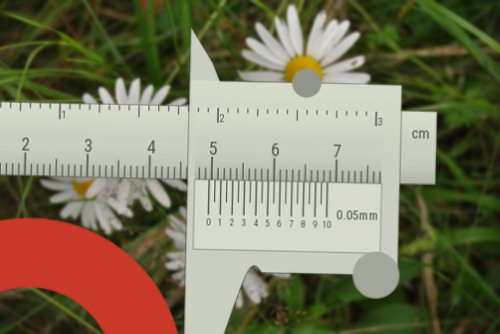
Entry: 49.6mm
